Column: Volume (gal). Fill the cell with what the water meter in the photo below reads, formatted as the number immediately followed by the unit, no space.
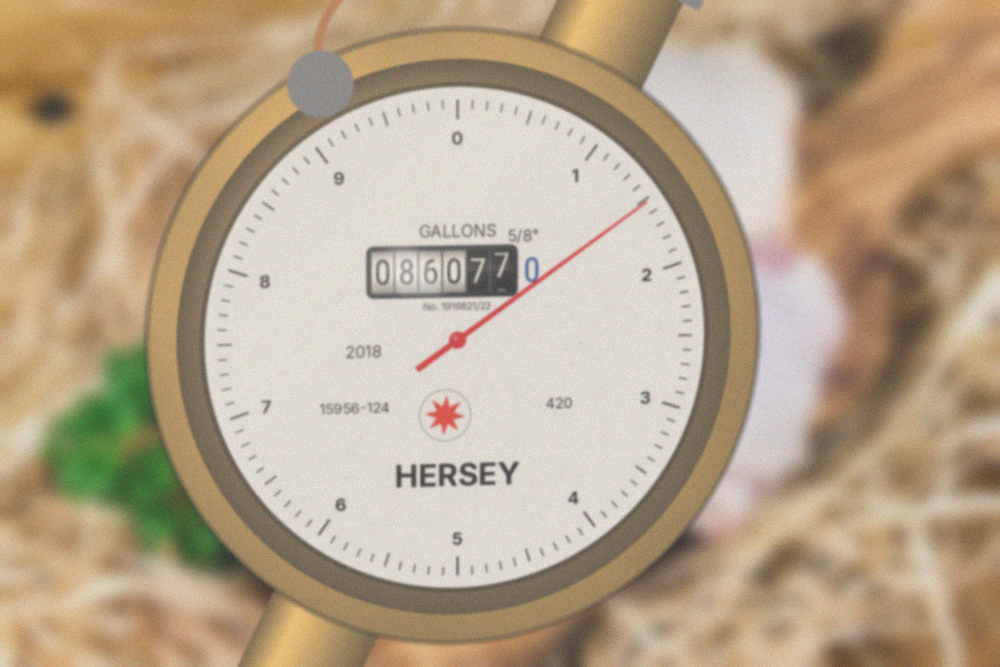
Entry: 860771.5gal
